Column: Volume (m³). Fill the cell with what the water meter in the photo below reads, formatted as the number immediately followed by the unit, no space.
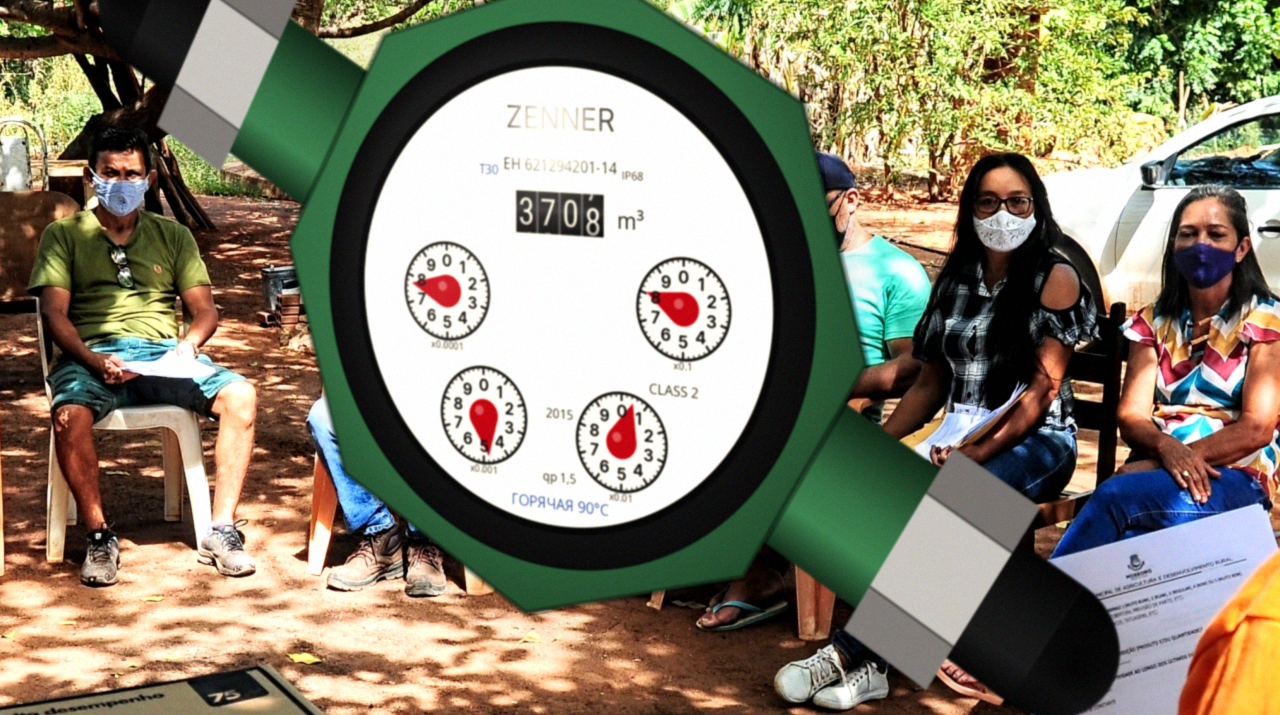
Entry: 3707.8047m³
